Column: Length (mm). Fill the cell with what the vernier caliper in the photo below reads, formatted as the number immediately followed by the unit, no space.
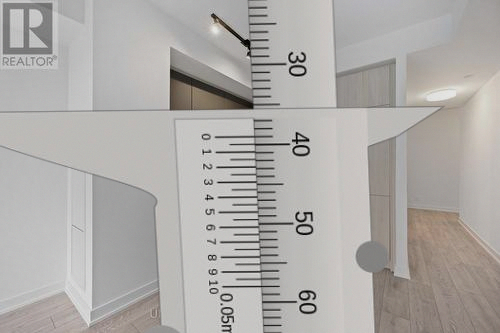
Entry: 39.0mm
